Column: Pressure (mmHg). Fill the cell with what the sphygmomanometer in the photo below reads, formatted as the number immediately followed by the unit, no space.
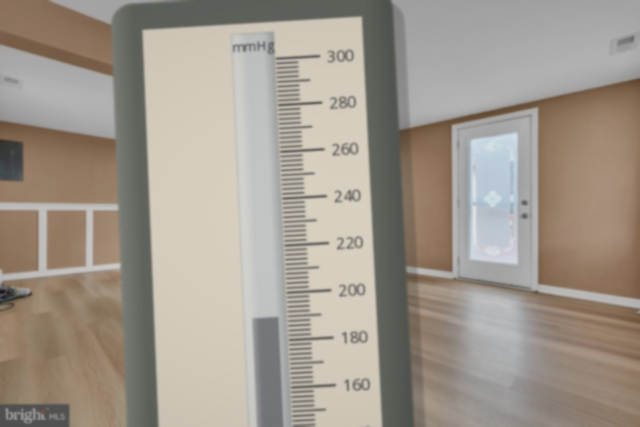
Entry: 190mmHg
